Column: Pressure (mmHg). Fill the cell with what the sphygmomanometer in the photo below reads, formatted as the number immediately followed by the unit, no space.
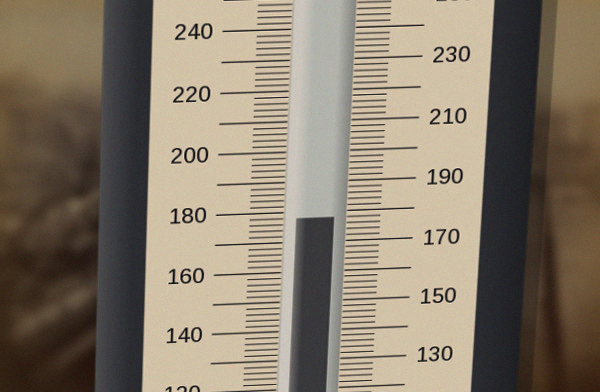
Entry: 178mmHg
